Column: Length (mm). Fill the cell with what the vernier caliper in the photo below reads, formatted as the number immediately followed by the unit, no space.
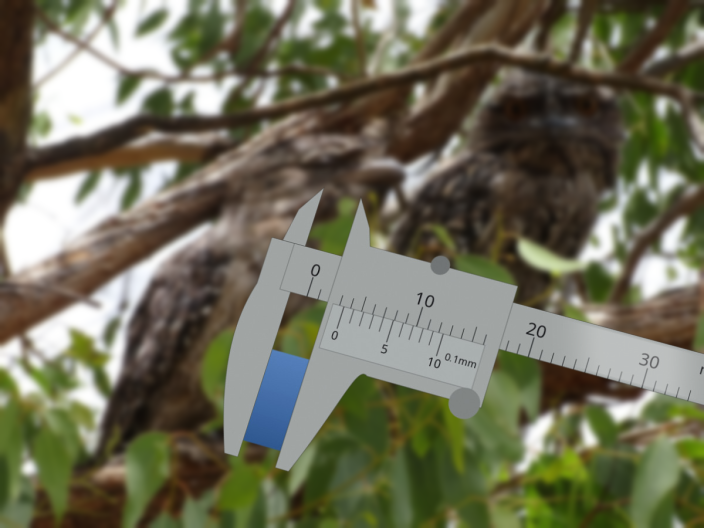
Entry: 3.4mm
